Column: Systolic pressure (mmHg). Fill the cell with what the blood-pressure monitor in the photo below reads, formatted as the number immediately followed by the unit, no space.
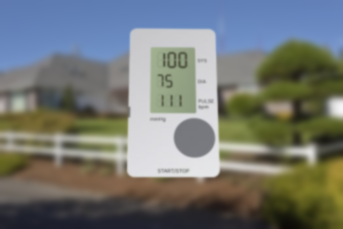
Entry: 100mmHg
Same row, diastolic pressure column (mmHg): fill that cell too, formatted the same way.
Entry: 75mmHg
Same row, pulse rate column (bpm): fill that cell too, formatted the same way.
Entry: 111bpm
